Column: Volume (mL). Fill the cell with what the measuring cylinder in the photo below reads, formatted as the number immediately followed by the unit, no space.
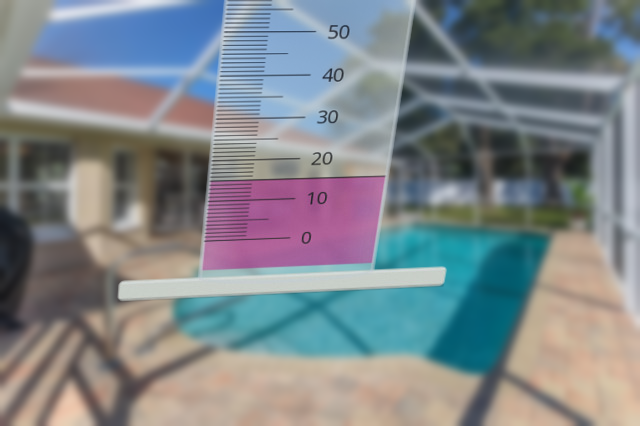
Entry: 15mL
